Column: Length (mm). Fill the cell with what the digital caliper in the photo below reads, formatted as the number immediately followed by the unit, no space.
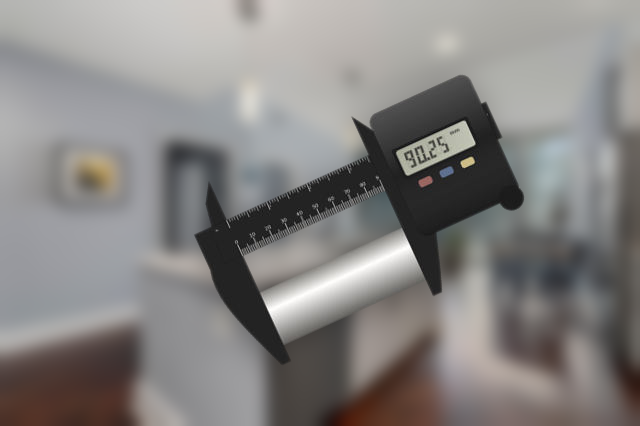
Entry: 90.25mm
